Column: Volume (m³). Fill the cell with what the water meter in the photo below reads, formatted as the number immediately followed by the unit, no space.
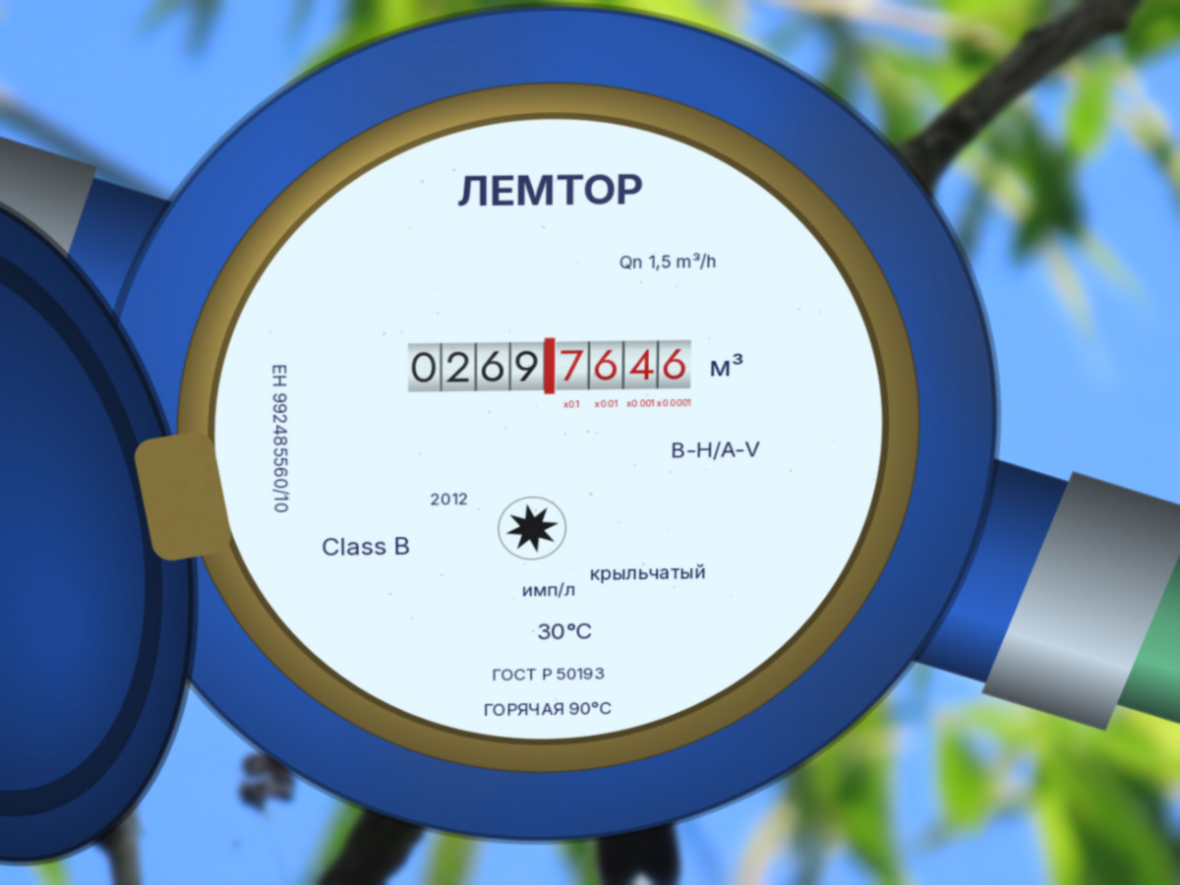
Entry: 269.7646m³
